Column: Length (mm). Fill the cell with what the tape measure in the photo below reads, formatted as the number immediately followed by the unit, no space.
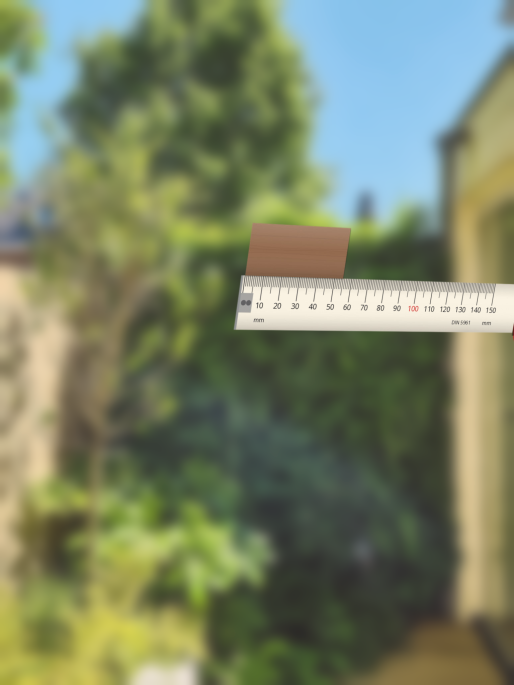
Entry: 55mm
